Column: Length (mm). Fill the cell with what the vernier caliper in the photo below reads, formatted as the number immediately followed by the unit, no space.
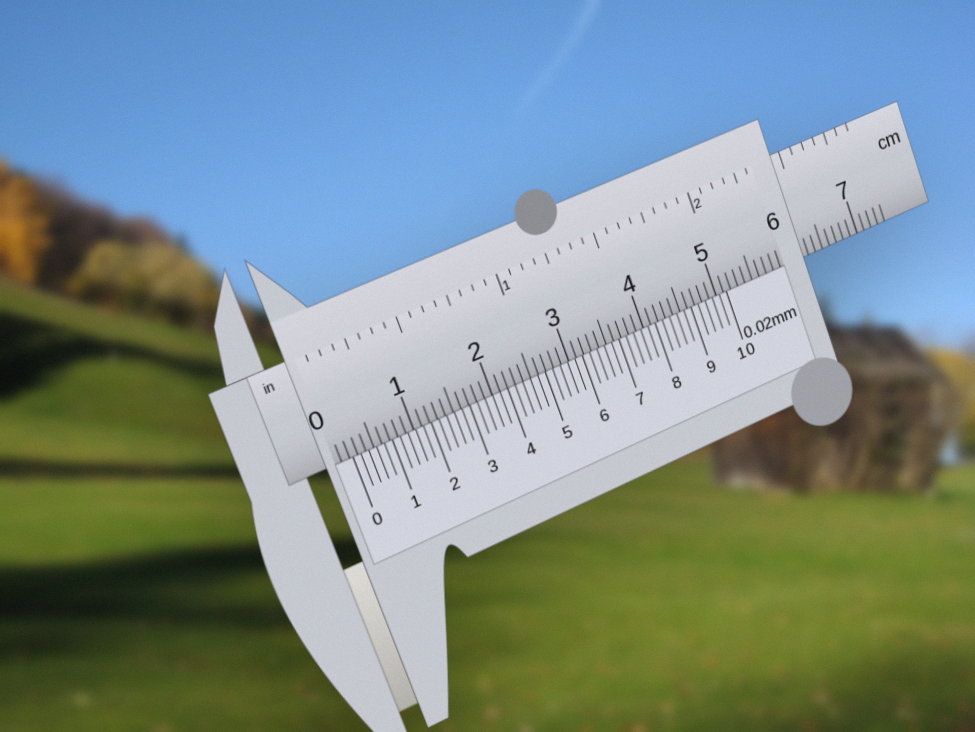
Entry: 2.4mm
